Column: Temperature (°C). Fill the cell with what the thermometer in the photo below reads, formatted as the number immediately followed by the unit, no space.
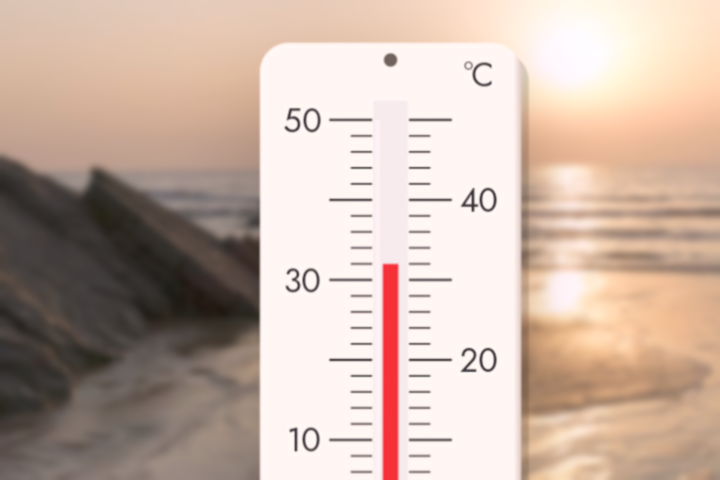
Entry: 32°C
